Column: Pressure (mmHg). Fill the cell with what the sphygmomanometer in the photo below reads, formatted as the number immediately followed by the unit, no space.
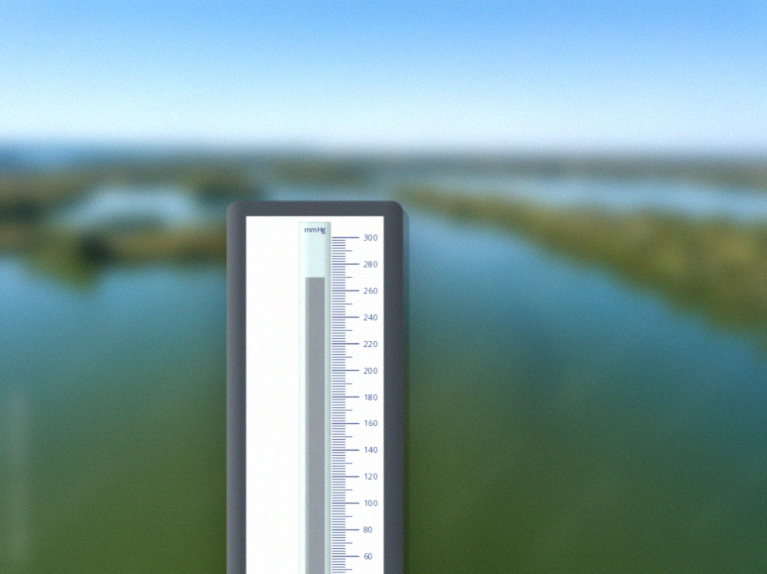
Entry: 270mmHg
